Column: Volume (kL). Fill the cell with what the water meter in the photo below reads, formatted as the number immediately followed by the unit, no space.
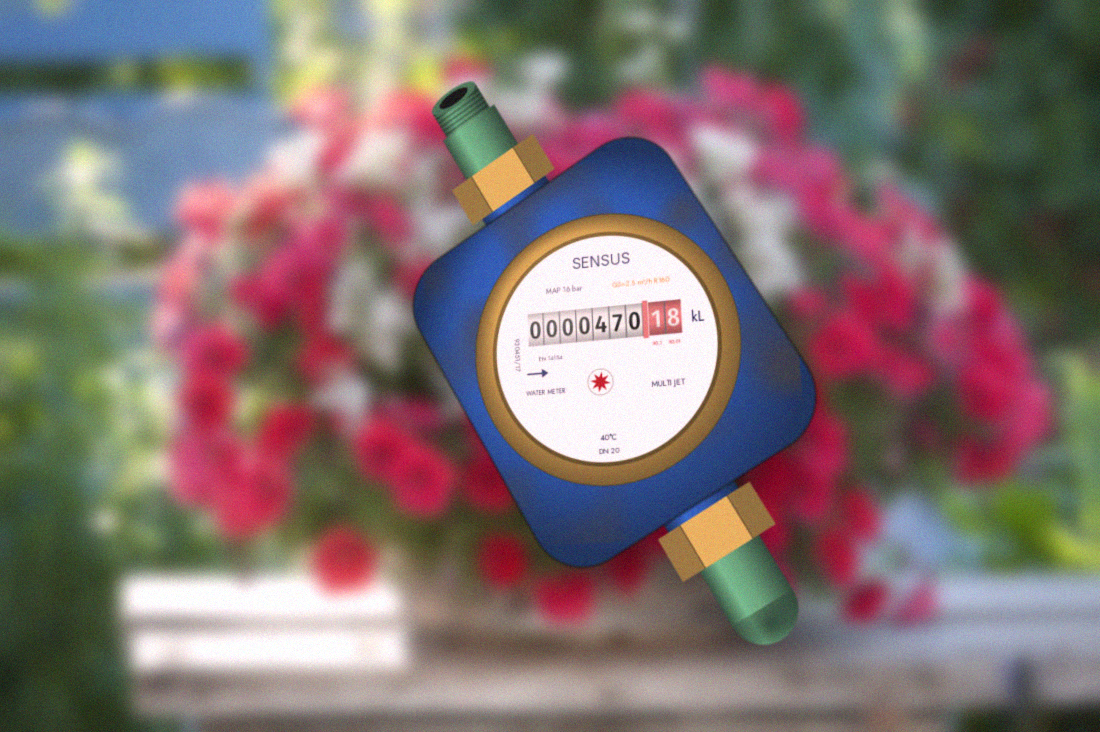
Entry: 470.18kL
